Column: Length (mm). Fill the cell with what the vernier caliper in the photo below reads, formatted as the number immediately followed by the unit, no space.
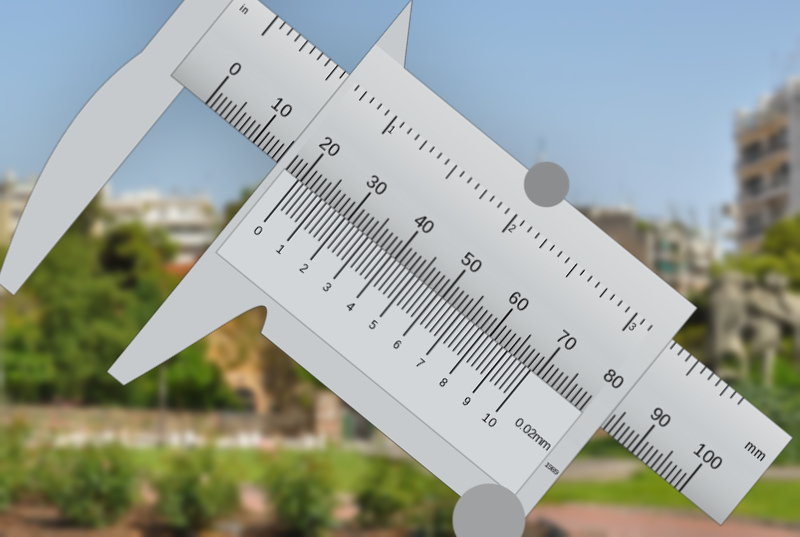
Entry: 19.6mm
